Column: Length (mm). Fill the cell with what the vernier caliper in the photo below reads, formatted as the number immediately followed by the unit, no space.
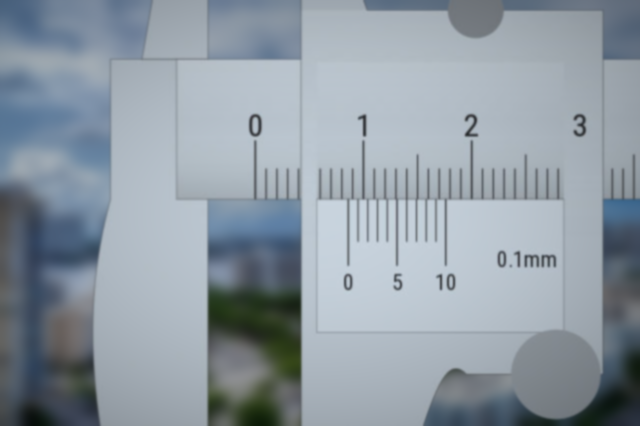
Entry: 8.6mm
